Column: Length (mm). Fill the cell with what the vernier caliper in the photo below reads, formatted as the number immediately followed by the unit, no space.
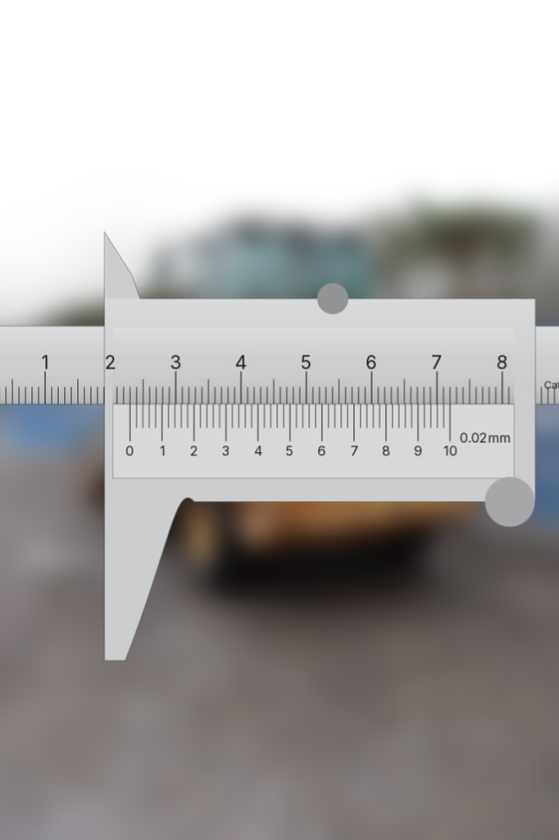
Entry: 23.0mm
